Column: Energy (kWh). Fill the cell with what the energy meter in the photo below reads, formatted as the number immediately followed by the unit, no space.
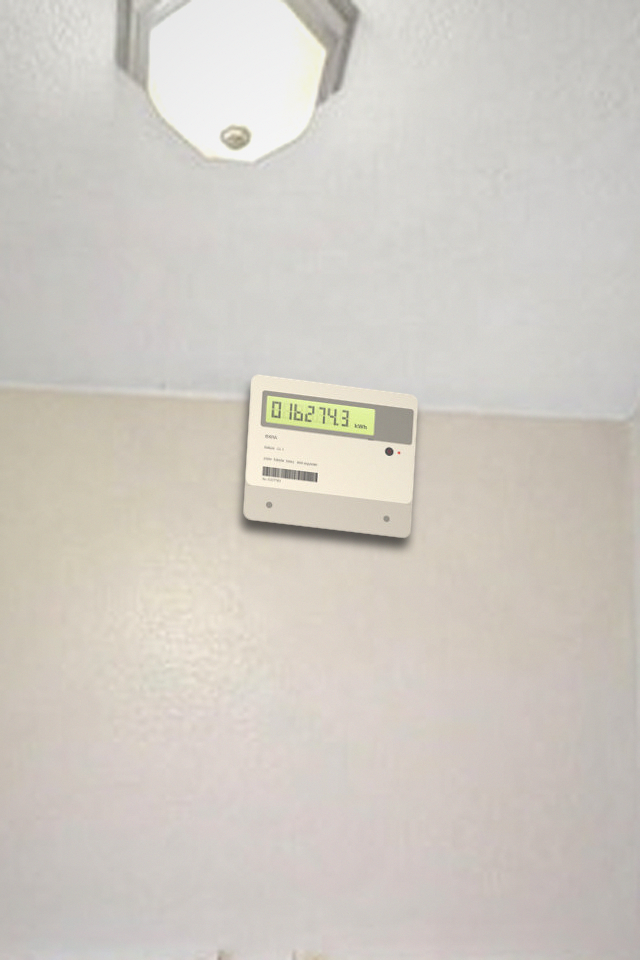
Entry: 16274.3kWh
